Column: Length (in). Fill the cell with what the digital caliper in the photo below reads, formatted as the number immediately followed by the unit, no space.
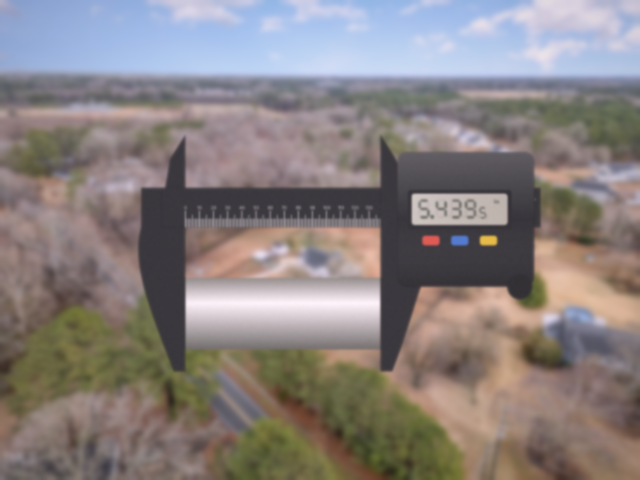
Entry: 5.4395in
